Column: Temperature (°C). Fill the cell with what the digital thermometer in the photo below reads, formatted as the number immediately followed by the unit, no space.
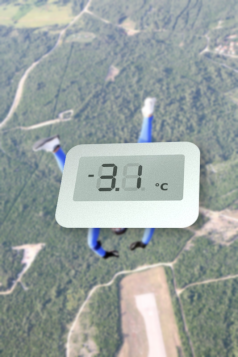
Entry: -3.1°C
